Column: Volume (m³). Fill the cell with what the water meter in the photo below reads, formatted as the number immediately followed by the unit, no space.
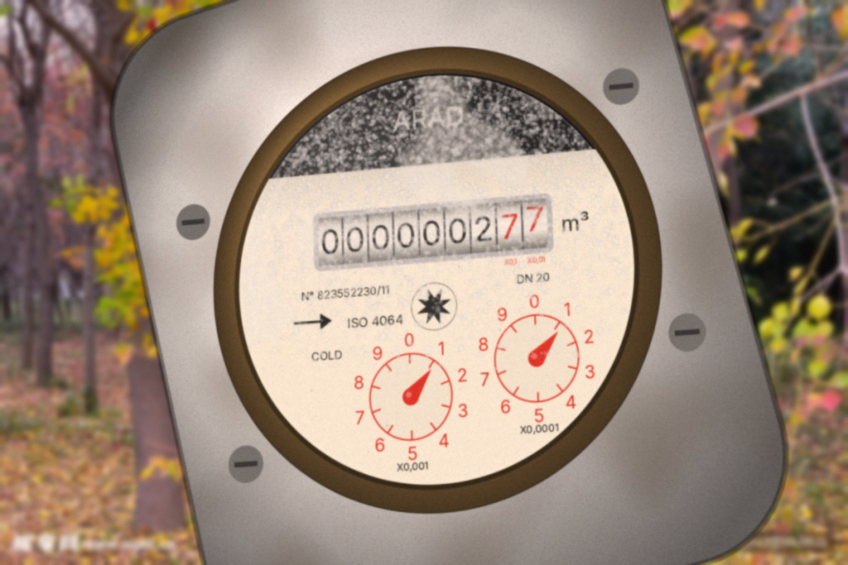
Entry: 2.7711m³
